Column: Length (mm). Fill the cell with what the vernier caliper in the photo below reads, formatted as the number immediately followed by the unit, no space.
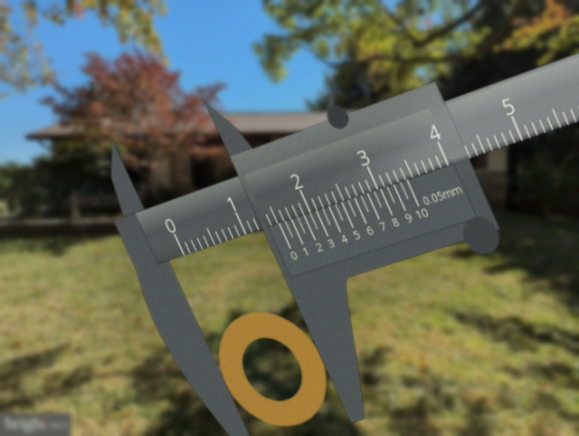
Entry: 15.2mm
